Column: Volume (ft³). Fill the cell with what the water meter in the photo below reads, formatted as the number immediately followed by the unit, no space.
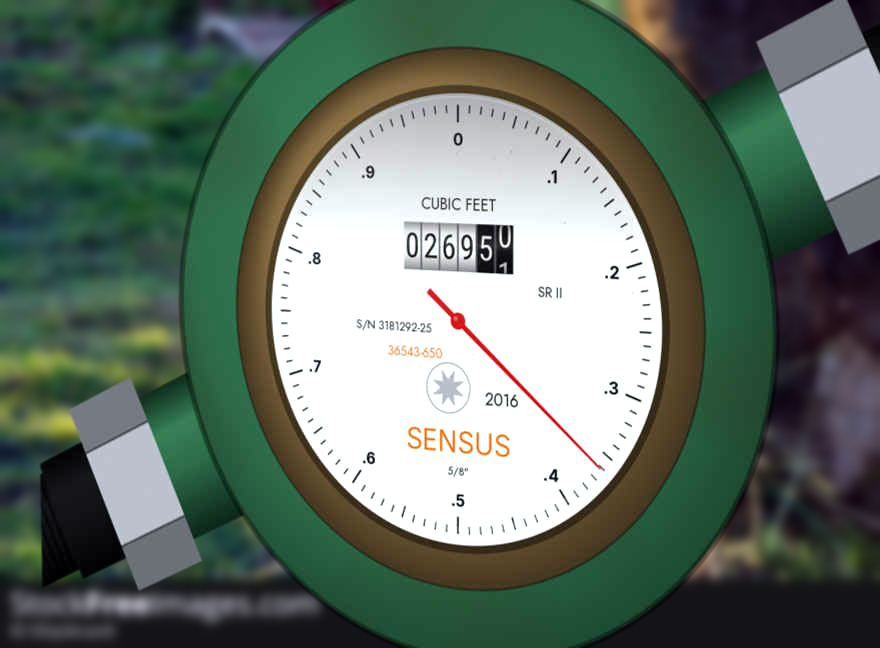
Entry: 26950.36ft³
